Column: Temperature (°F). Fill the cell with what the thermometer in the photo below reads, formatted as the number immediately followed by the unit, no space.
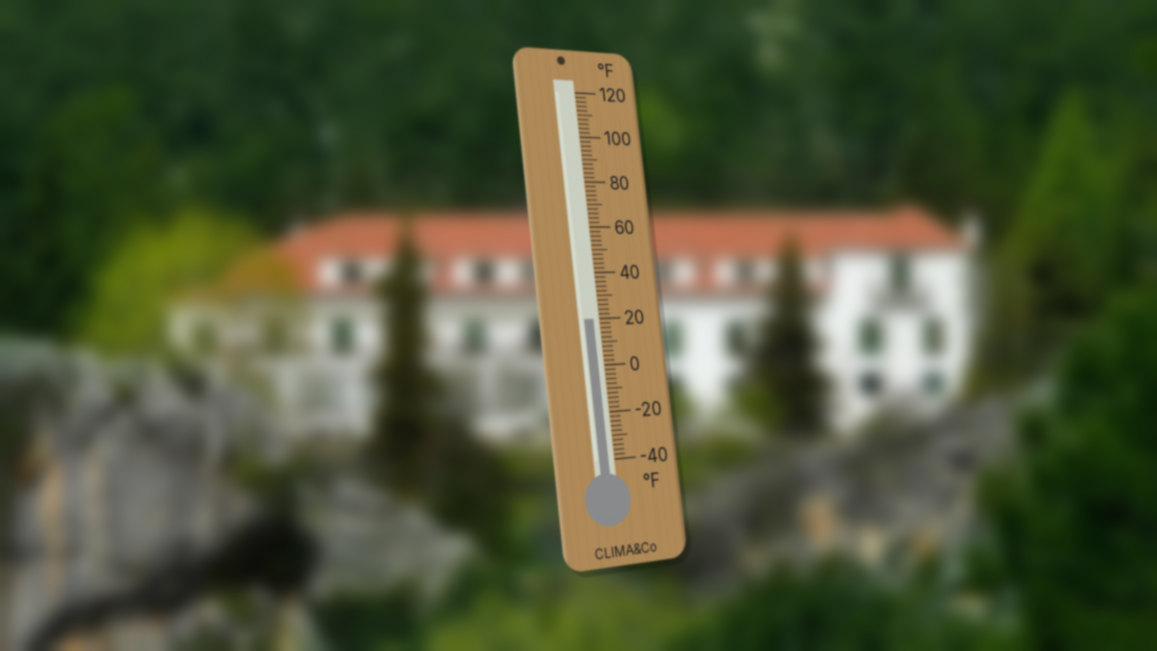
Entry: 20°F
